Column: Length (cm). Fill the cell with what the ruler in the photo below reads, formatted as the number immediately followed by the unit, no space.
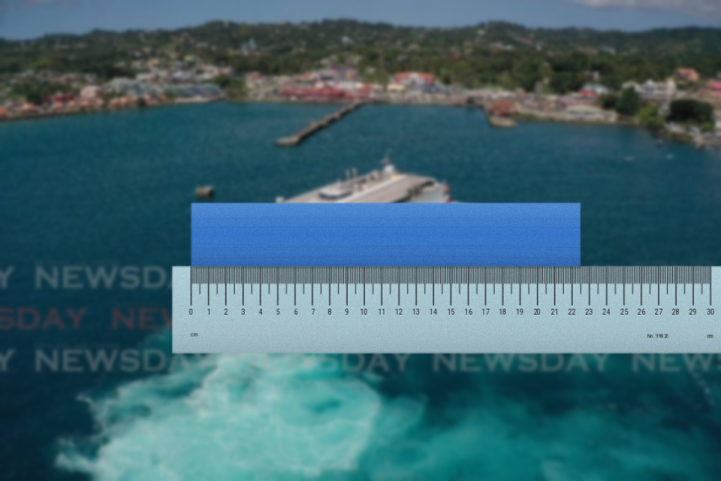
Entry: 22.5cm
